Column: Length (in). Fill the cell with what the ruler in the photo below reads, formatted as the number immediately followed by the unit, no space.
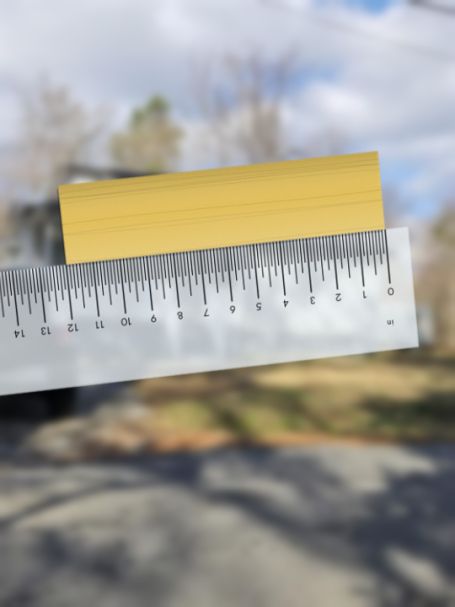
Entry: 12in
